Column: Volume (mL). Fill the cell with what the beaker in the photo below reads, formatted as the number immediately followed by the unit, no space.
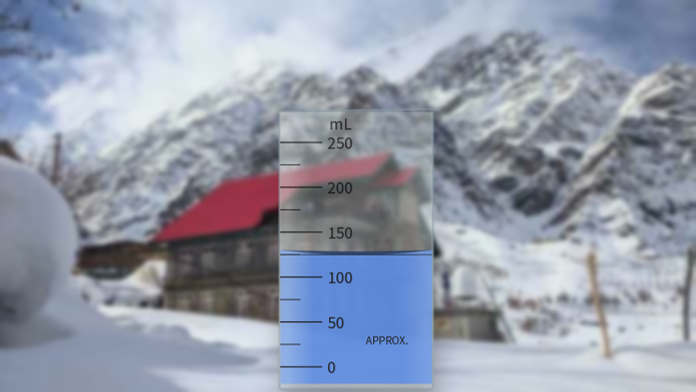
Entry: 125mL
